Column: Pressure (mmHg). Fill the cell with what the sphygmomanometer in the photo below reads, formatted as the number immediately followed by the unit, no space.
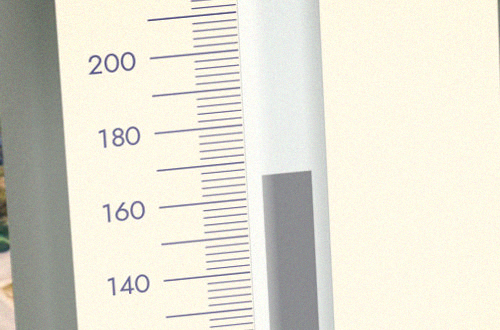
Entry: 166mmHg
